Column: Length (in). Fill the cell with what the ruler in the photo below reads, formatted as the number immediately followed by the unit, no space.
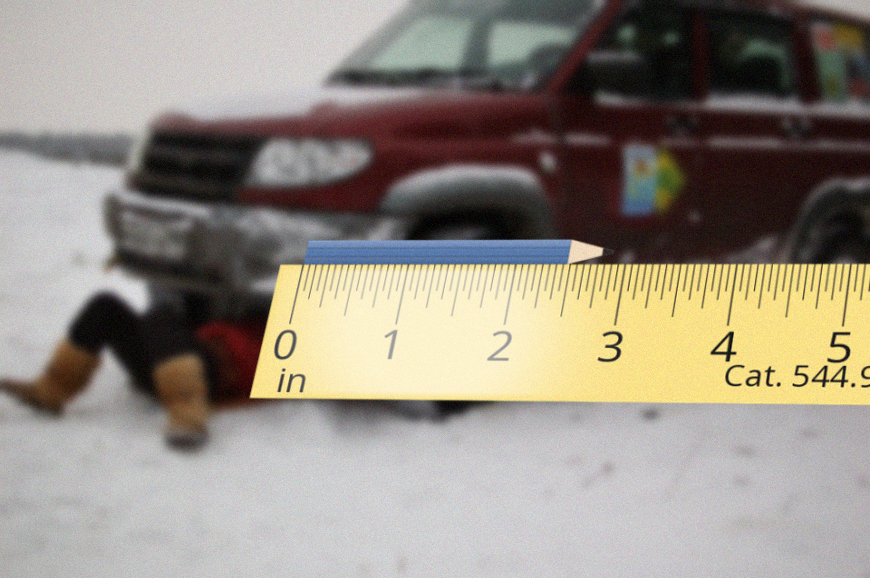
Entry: 2.875in
